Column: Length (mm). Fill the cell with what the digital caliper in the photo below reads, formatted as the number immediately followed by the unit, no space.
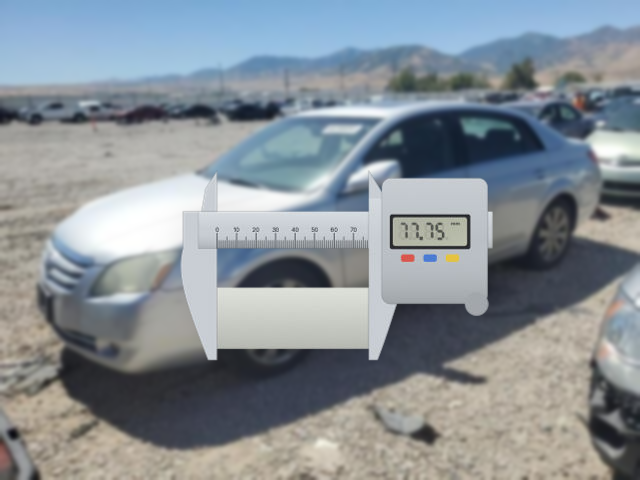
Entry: 77.75mm
